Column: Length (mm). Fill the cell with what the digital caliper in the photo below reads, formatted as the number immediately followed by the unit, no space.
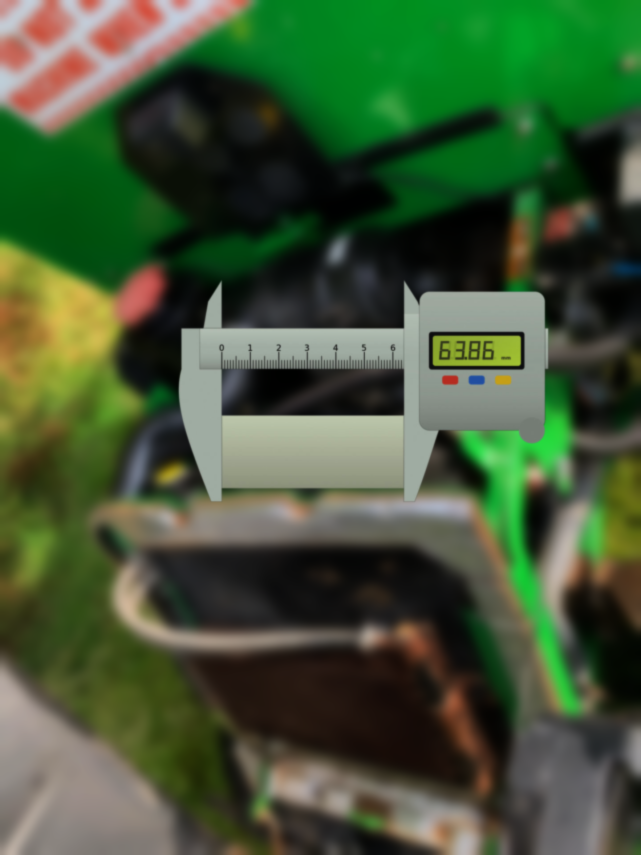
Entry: 63.86mm
